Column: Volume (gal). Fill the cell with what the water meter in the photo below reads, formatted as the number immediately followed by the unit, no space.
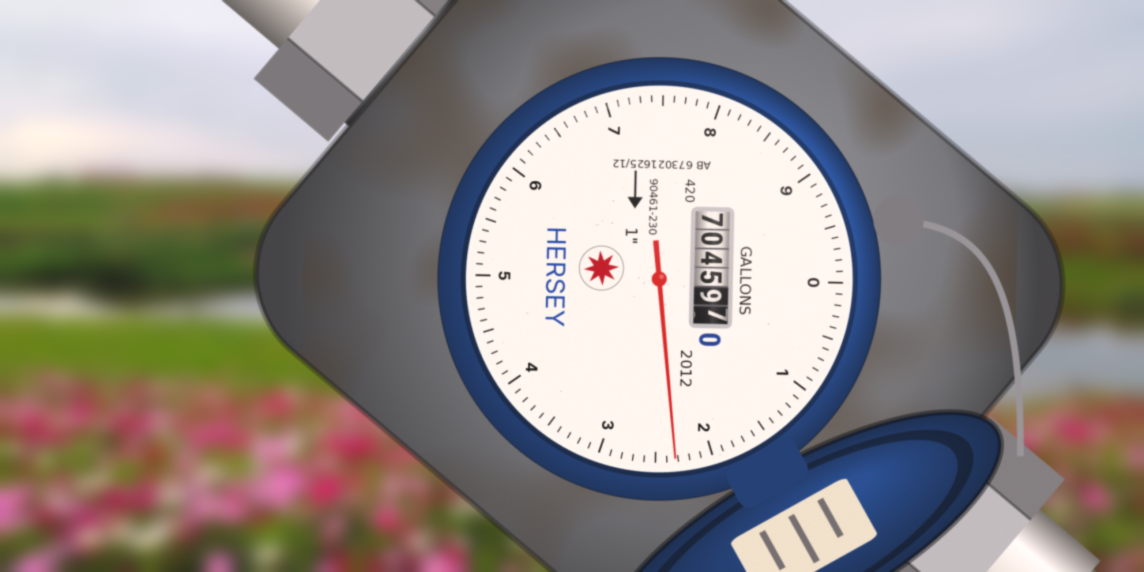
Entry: 7045972.3gal
